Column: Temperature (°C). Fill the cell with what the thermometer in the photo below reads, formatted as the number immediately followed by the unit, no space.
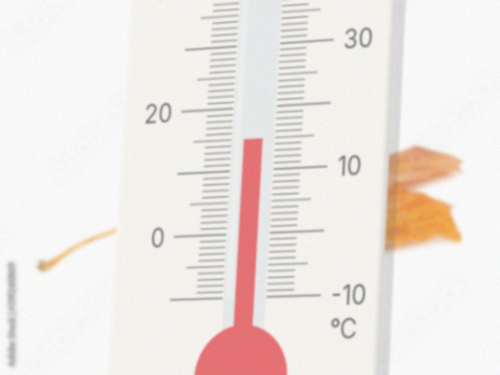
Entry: 15°C
